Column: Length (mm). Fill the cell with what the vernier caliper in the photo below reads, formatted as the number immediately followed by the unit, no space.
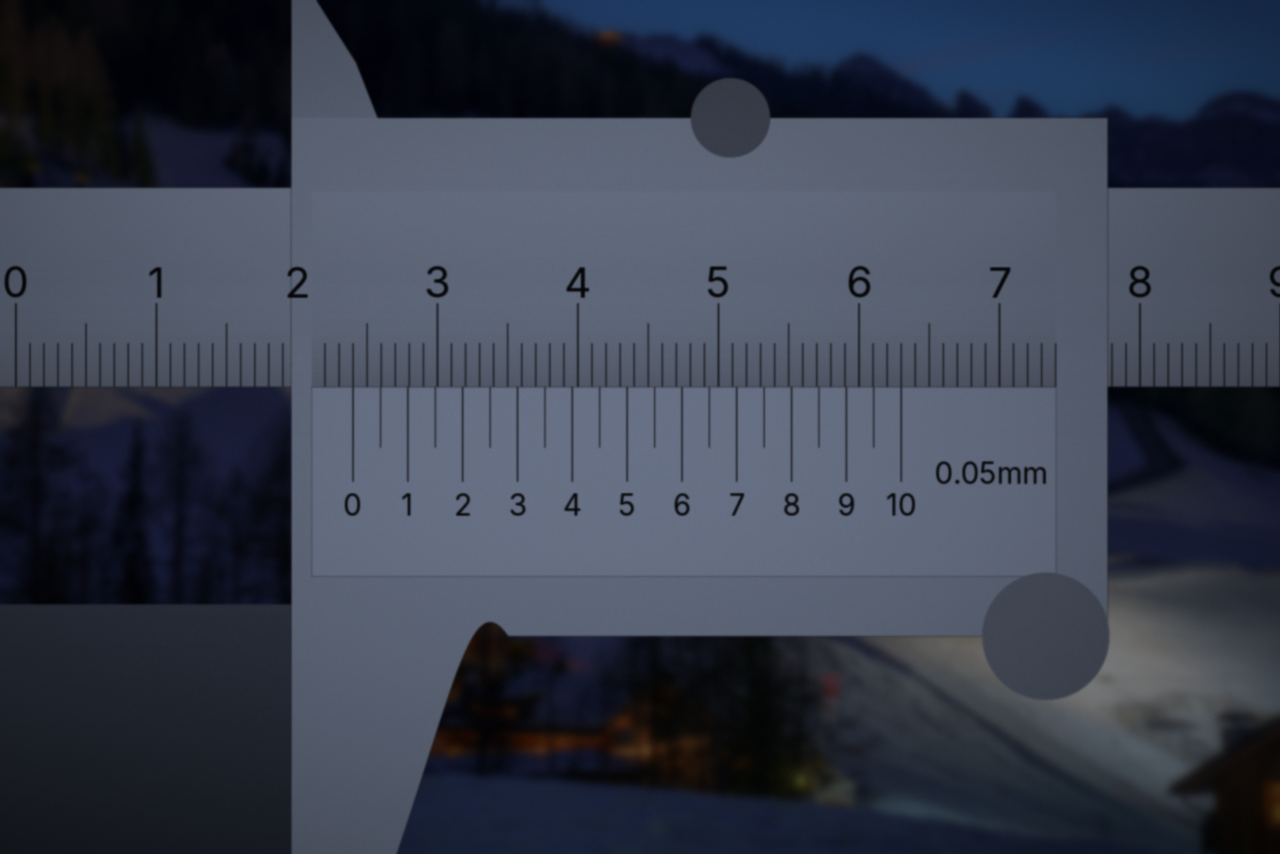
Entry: 24.0mm
